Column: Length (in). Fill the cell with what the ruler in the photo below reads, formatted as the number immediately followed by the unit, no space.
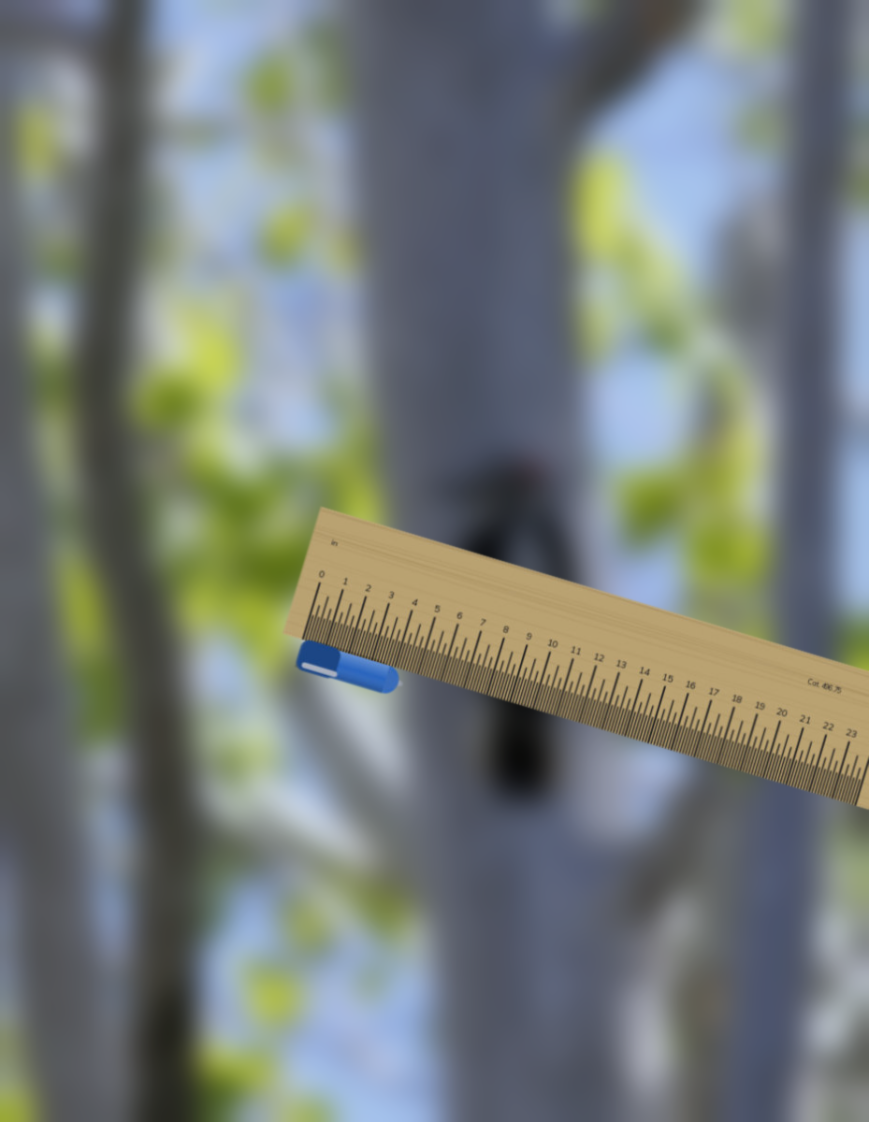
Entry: 4.5in
